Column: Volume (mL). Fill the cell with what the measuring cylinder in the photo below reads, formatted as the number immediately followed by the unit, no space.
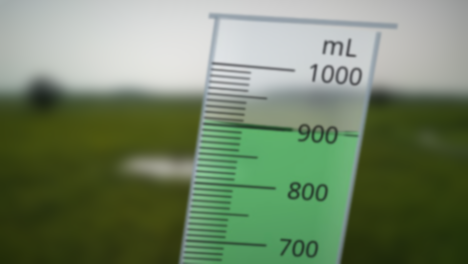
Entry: 900mL
